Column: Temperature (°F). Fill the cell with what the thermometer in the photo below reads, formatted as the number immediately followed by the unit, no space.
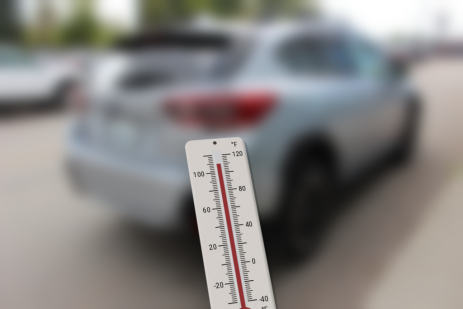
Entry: 110°F
